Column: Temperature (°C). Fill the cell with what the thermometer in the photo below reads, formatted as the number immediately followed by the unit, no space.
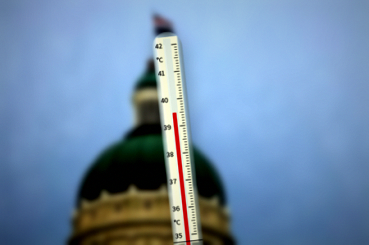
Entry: 39.5°C
